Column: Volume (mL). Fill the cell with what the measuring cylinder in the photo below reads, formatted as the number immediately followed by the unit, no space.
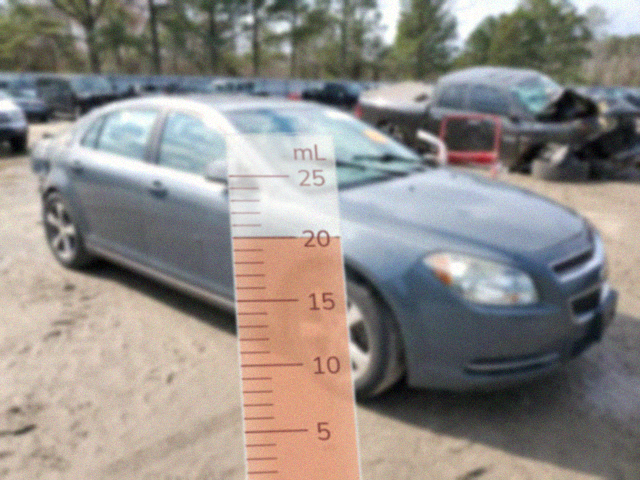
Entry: 20mL
